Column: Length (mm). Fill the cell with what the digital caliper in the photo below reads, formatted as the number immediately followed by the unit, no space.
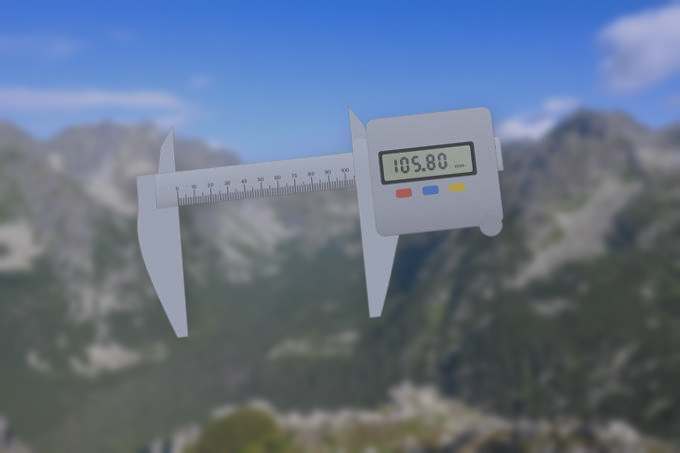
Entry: 105.80mm
